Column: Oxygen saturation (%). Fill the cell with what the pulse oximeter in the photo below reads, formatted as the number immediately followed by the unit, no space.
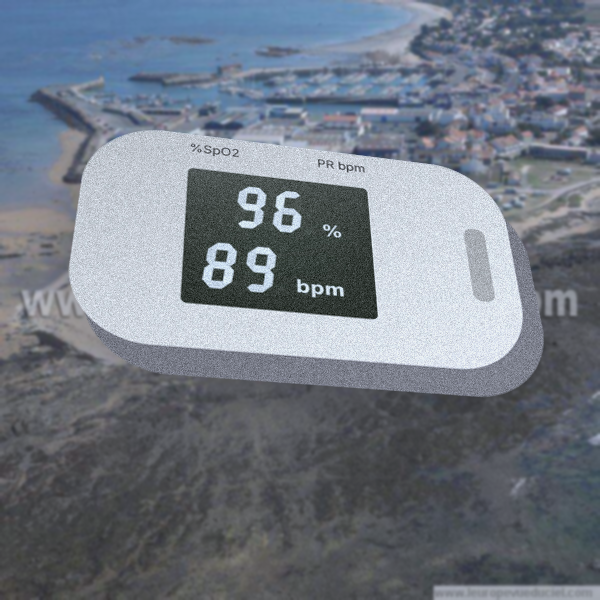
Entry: 96%
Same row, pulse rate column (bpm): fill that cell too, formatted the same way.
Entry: 89bpm
